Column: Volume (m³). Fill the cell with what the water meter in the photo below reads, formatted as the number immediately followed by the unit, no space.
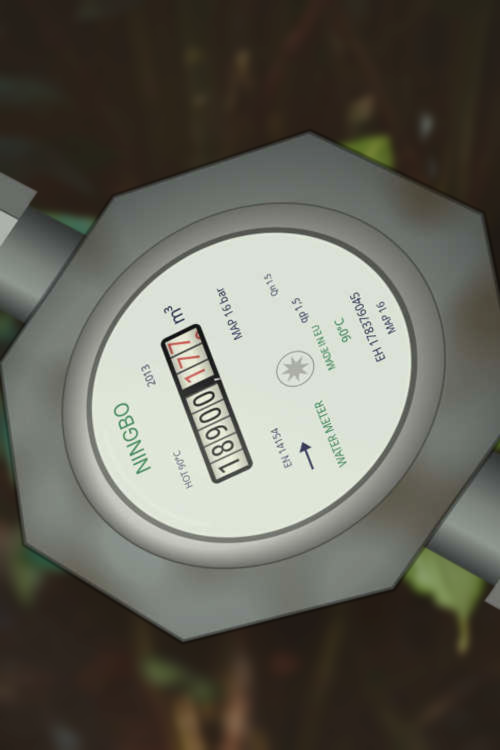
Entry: 18900.177m³
